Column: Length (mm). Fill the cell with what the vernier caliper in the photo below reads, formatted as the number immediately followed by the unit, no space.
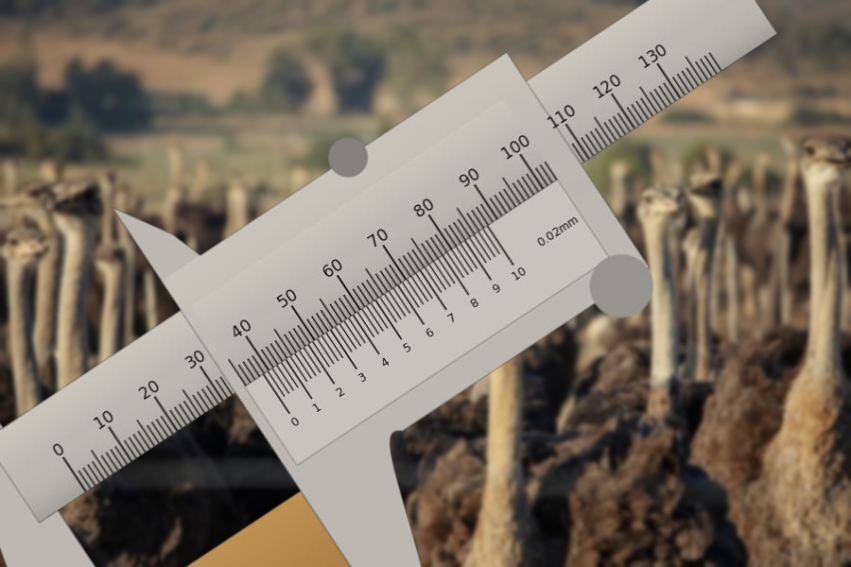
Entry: 38.8mm
